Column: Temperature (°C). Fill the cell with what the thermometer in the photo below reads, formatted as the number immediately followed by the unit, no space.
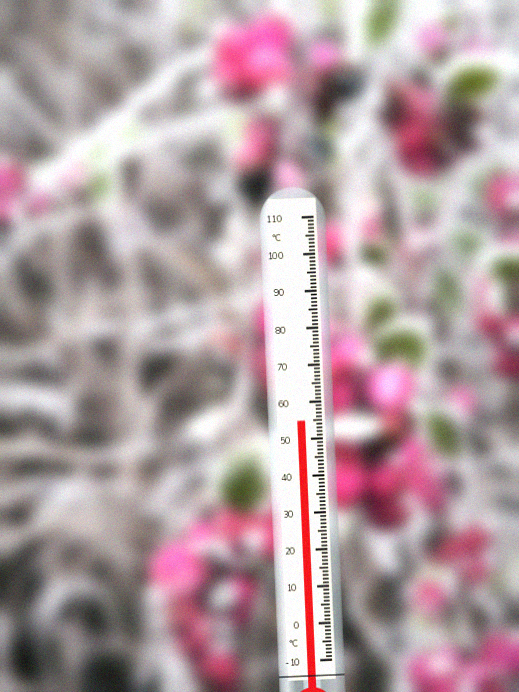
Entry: 55°C
